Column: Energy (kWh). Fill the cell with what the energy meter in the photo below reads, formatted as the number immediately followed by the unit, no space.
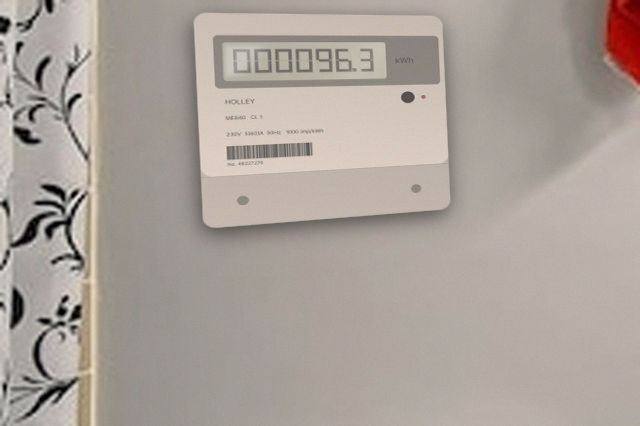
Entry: 96.3kWh
